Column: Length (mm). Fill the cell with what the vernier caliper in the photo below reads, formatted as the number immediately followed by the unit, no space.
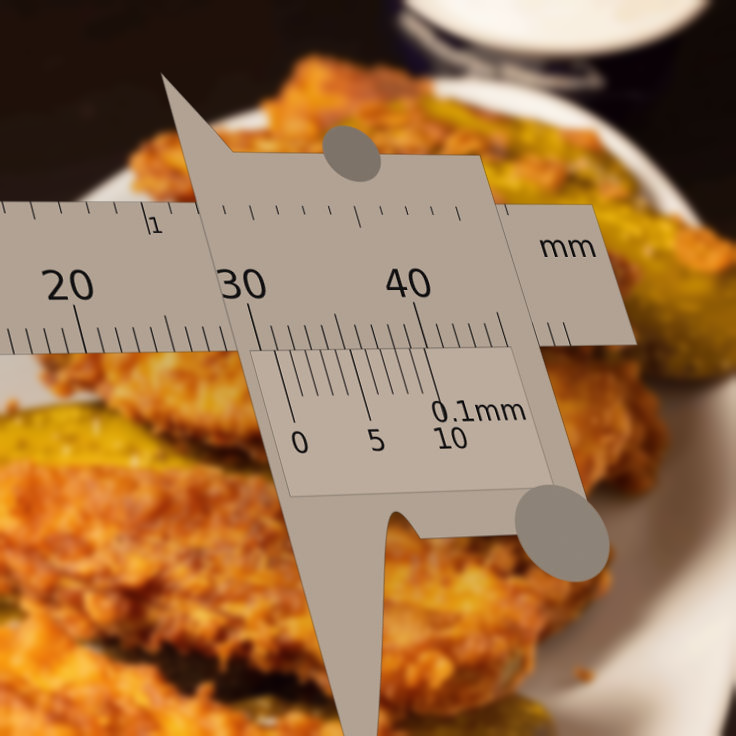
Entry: 30.8mm
